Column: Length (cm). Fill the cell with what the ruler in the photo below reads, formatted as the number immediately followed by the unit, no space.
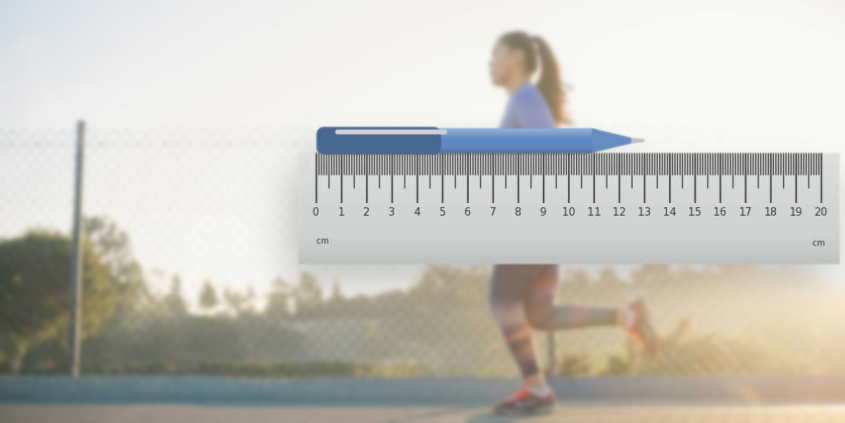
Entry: 13cm
